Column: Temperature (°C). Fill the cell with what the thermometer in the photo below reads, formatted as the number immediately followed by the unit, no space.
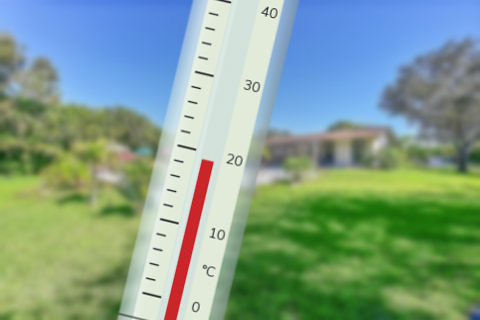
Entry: 19°C
